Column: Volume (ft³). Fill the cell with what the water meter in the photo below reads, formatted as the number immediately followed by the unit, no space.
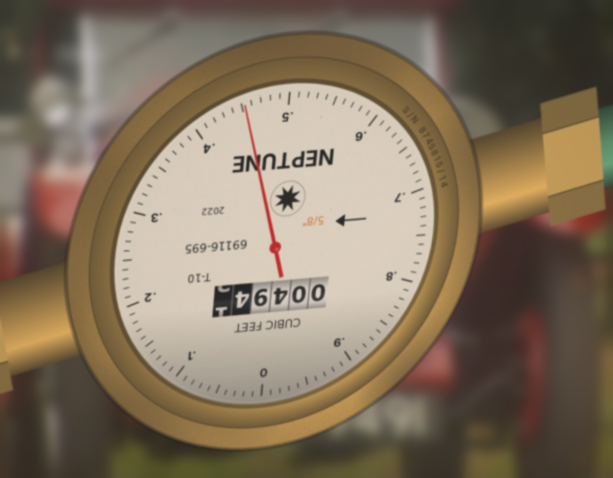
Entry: 4941.45ft³
